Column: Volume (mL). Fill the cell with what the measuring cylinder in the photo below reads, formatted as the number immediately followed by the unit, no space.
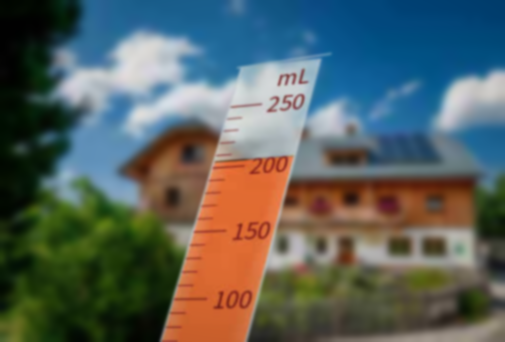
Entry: 205mL
